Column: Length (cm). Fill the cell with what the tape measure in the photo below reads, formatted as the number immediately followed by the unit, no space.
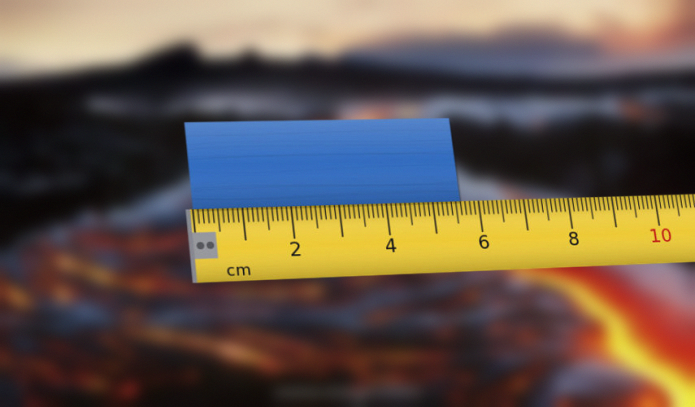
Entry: 5.6cm
